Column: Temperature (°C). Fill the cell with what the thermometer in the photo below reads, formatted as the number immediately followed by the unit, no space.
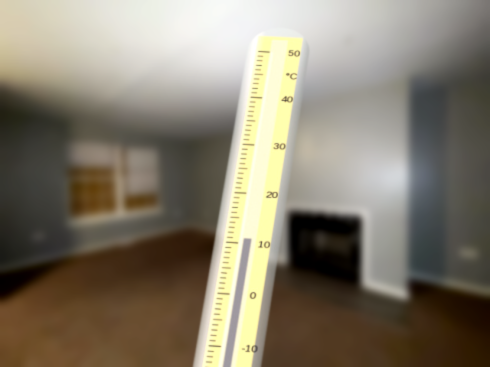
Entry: 11°C
